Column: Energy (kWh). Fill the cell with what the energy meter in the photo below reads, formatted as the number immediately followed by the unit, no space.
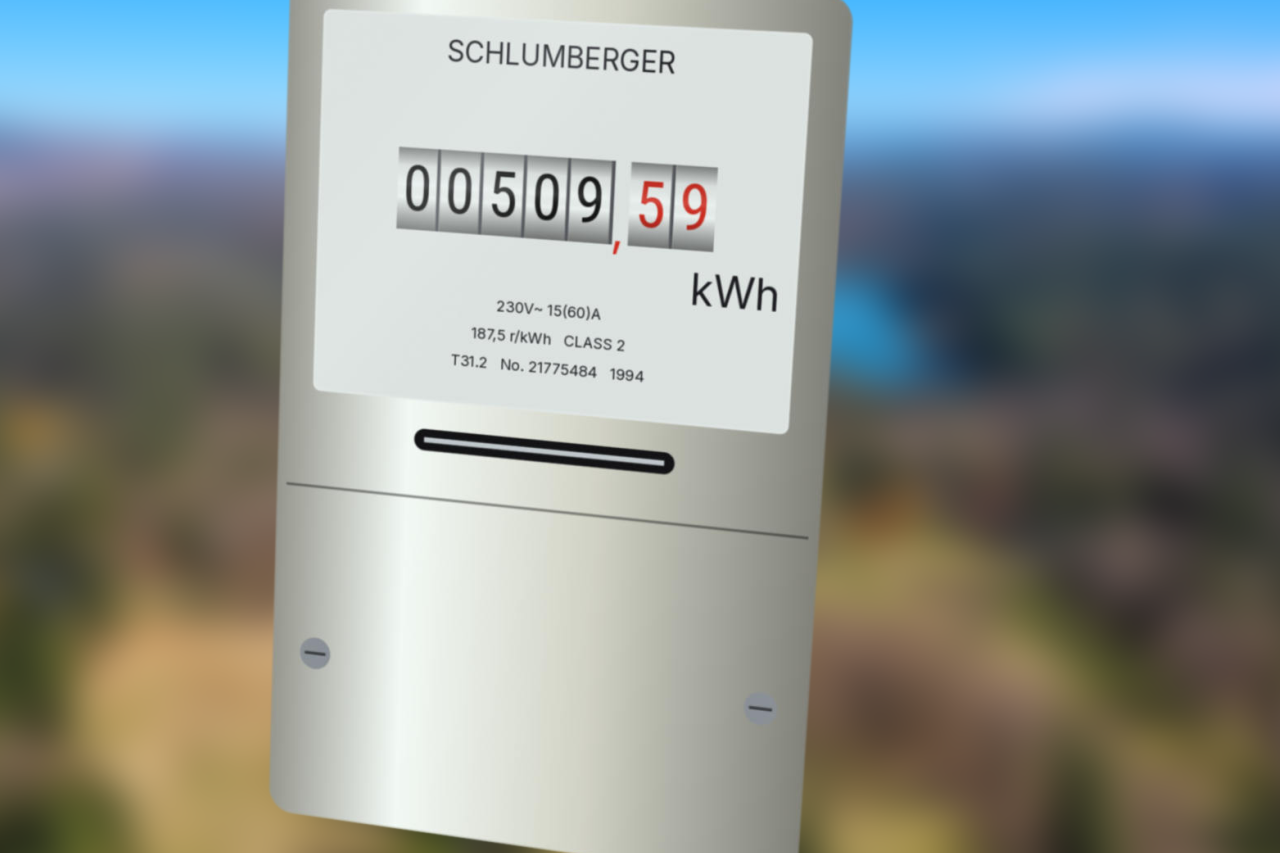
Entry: 509.59kWh
